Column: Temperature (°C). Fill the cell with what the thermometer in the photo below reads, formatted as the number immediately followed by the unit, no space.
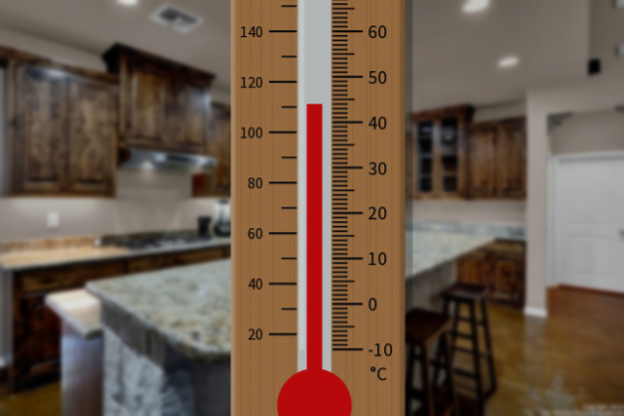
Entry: 44°C
